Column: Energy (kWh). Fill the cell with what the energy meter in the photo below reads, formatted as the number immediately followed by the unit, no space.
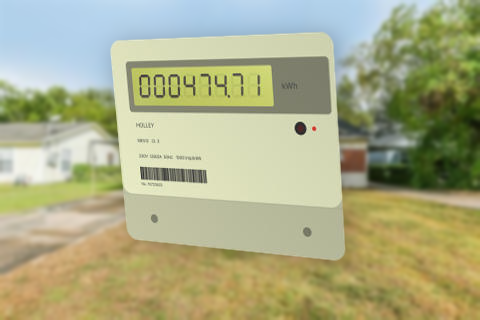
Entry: 474.71kWh
